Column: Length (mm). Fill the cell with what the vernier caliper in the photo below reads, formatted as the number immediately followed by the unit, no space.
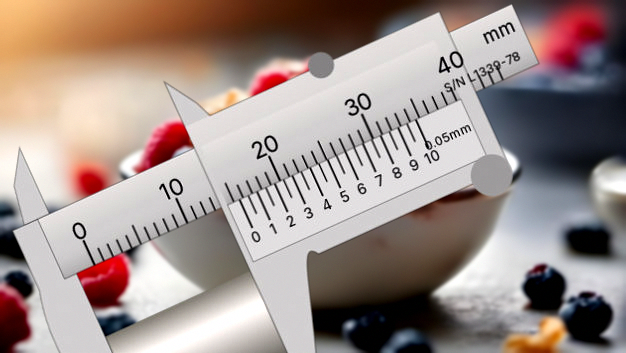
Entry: 15.6mm
